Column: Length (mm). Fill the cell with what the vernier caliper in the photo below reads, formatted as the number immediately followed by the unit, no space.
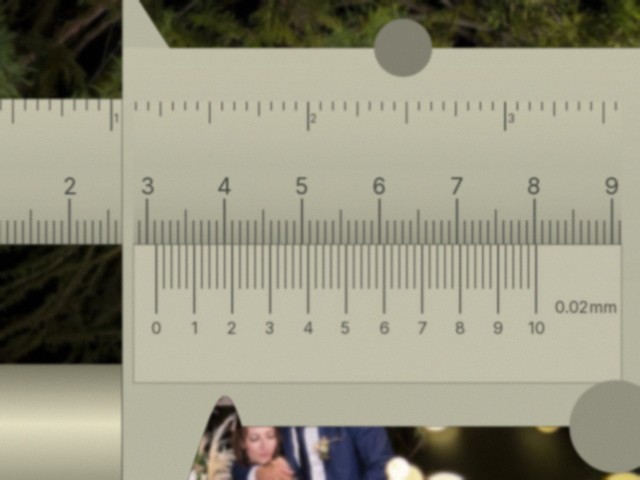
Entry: 31.2mm
